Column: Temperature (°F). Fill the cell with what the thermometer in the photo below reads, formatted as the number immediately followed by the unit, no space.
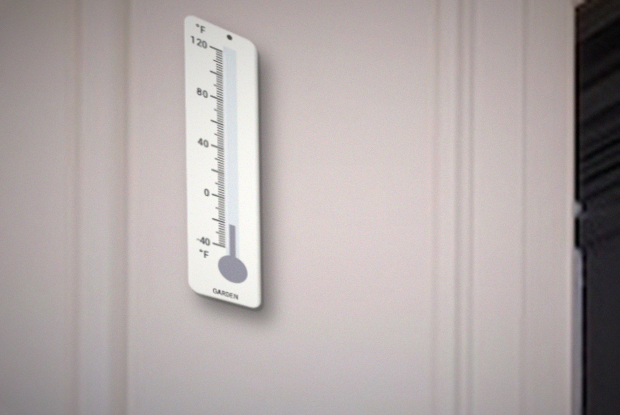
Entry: -20°F
